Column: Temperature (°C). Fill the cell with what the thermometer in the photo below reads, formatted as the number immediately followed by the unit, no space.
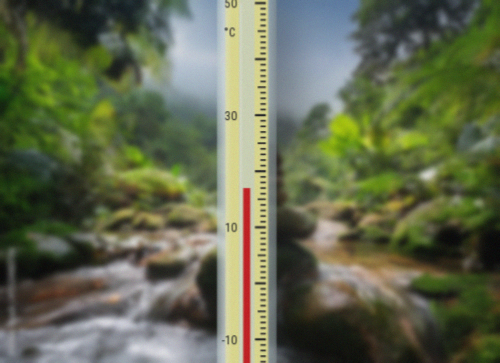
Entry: 17°C
